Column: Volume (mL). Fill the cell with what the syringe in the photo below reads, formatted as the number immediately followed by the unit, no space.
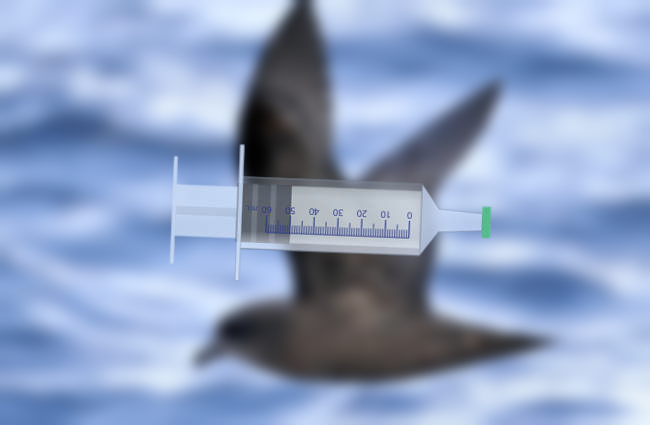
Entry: 50mL
